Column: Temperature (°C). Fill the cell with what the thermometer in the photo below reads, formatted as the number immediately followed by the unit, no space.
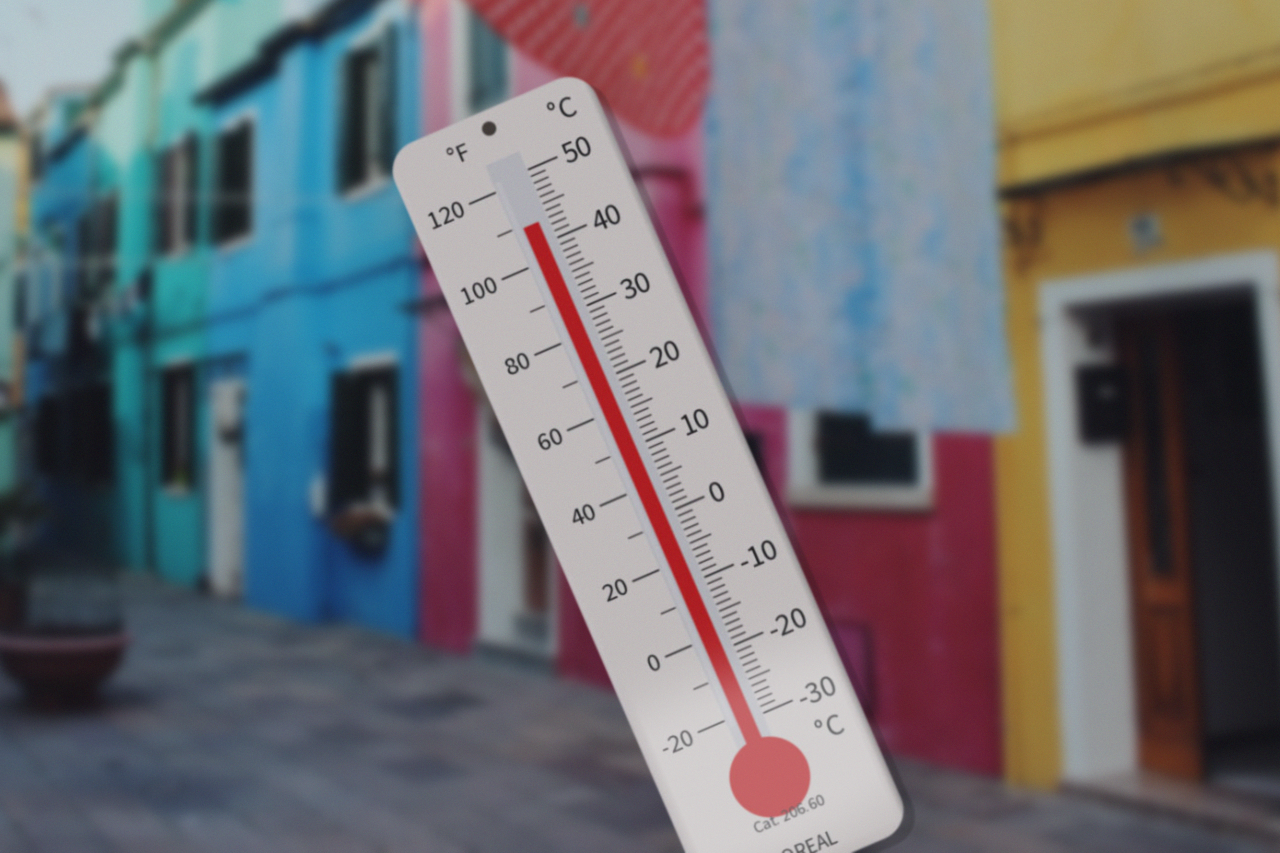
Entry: 43°C
